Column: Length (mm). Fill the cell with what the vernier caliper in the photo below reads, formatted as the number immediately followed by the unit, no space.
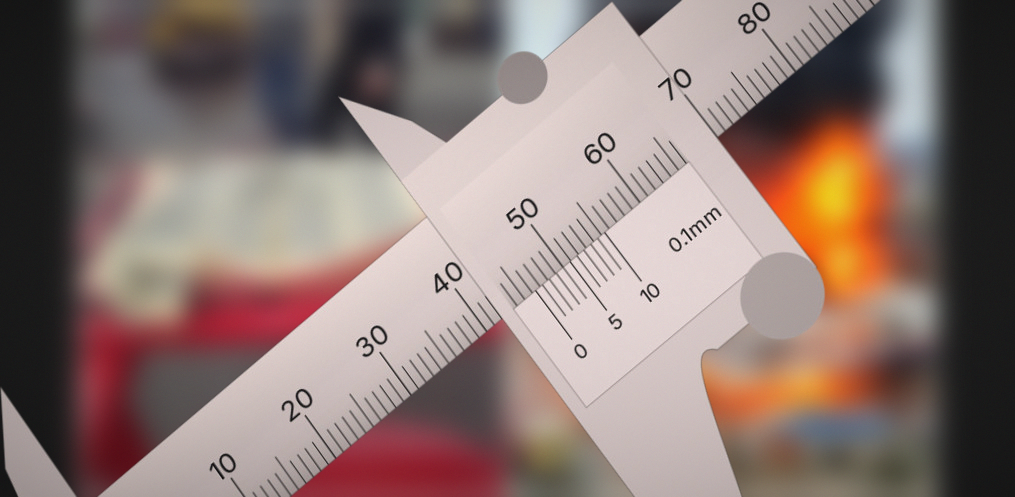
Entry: 46.4mm
